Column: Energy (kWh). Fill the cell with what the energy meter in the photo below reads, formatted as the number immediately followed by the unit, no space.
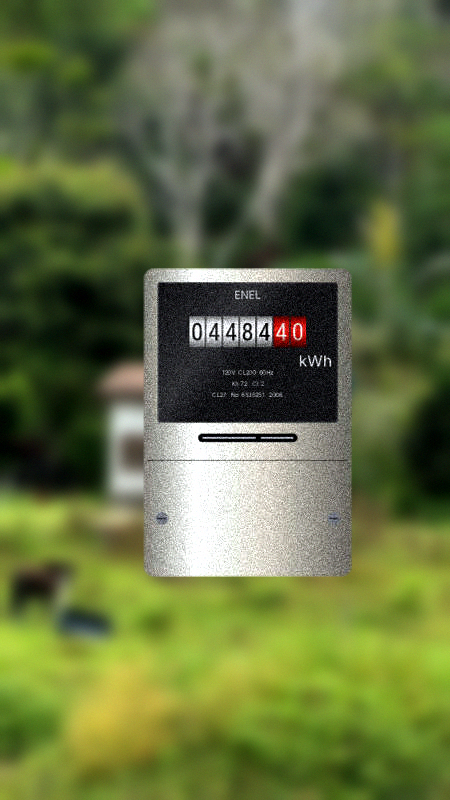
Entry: 4484.40kWh
